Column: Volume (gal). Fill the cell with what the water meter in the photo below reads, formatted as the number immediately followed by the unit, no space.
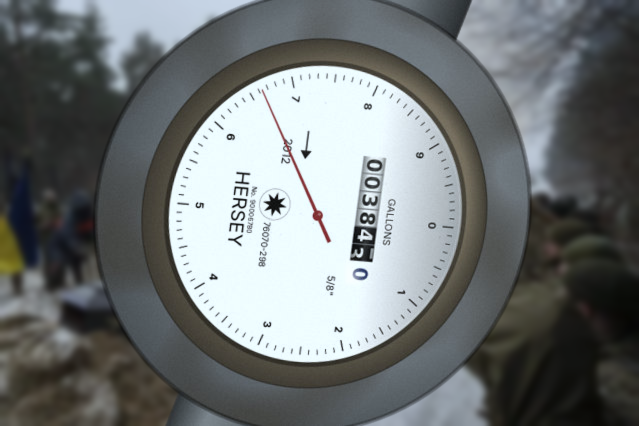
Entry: 38426.6gal
